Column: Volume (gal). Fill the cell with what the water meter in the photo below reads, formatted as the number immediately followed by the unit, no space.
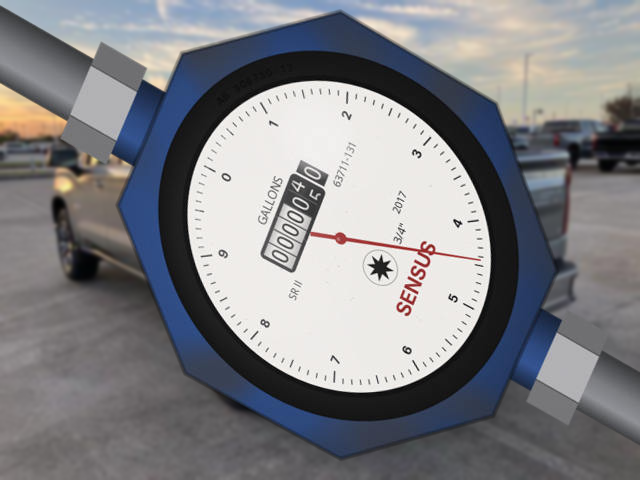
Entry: 44.4gal
